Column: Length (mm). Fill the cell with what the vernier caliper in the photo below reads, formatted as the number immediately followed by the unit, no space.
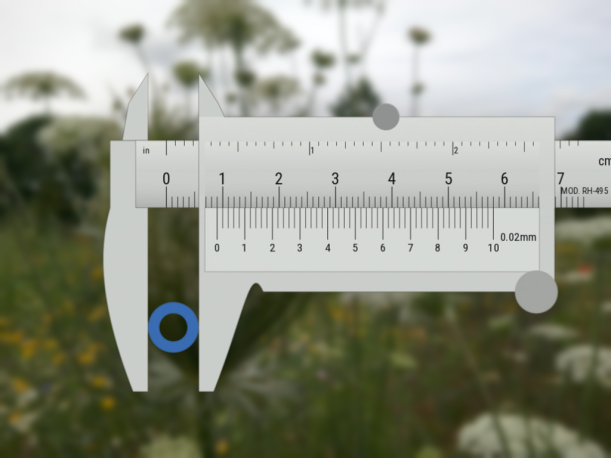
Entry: 9.0mm
